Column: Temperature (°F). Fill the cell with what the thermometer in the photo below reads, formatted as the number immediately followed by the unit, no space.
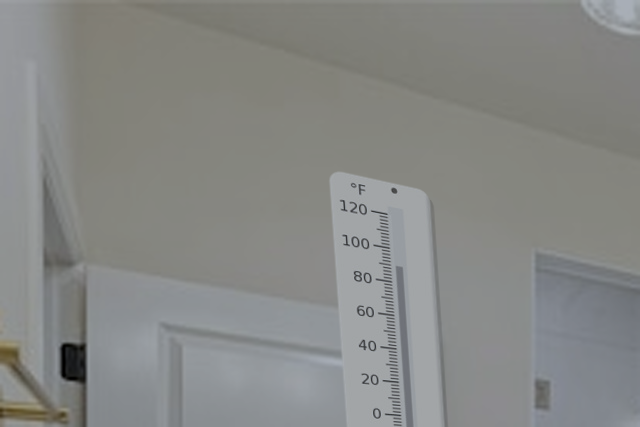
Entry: 90°F
